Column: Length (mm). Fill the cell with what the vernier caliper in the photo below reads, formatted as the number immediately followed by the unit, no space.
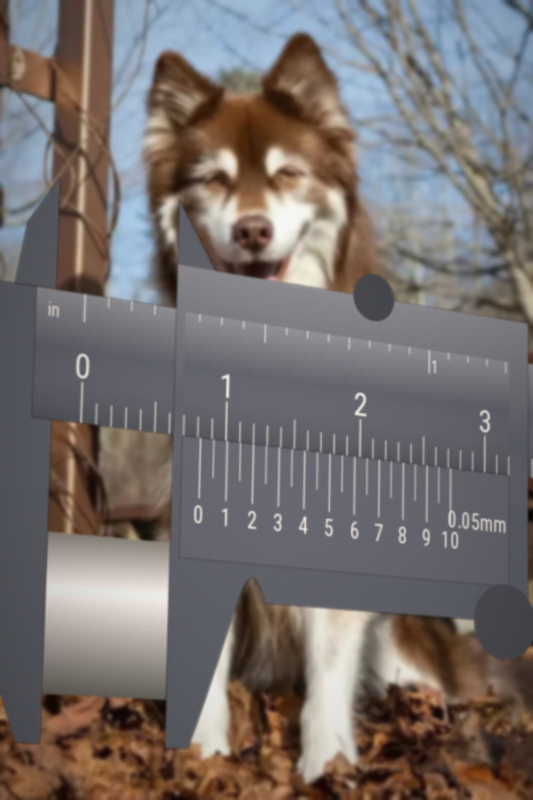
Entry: 8.2mm
